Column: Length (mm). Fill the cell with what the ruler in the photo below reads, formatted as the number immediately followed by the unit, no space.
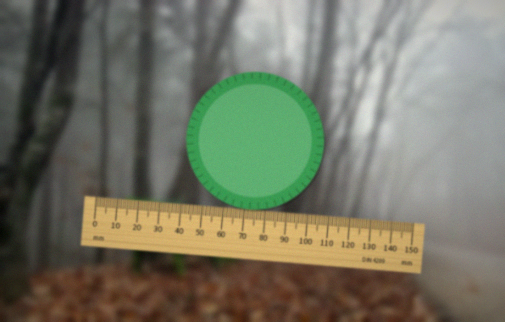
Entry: 65mm
